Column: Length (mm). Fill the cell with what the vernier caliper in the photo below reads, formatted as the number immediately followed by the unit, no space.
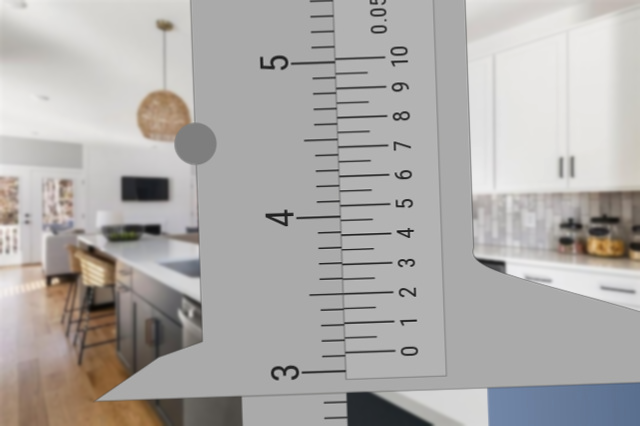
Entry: 31.2mm
